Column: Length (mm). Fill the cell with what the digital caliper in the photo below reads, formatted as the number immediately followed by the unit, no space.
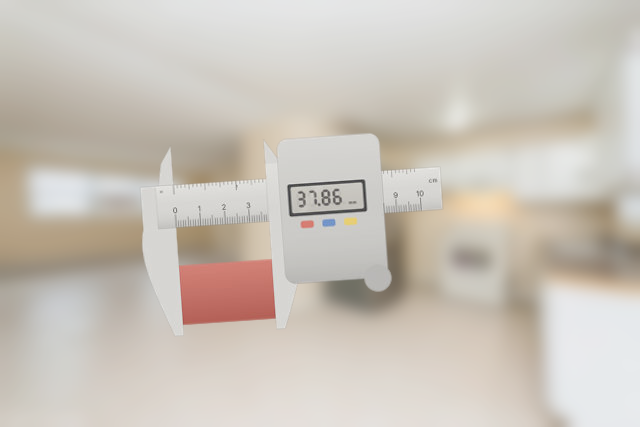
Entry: 37.86mm
